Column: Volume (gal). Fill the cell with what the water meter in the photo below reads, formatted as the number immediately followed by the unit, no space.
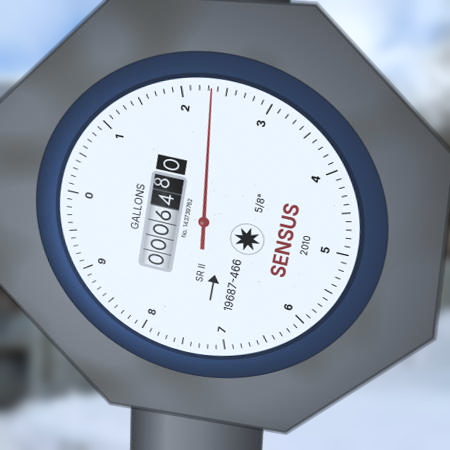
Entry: 6482.3gal
